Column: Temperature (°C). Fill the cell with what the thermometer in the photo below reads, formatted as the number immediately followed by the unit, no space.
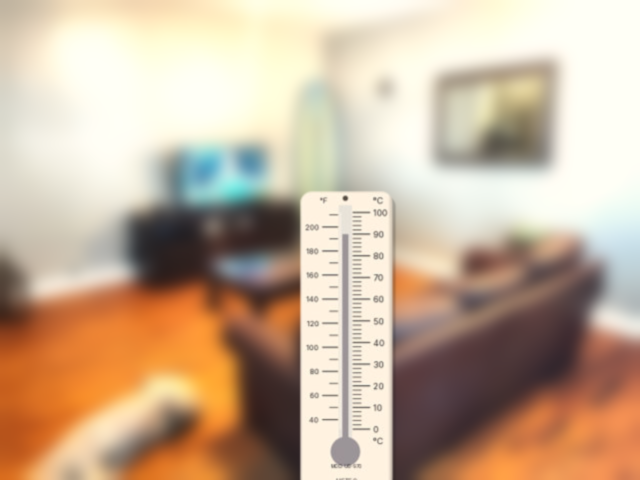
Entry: 90°C
